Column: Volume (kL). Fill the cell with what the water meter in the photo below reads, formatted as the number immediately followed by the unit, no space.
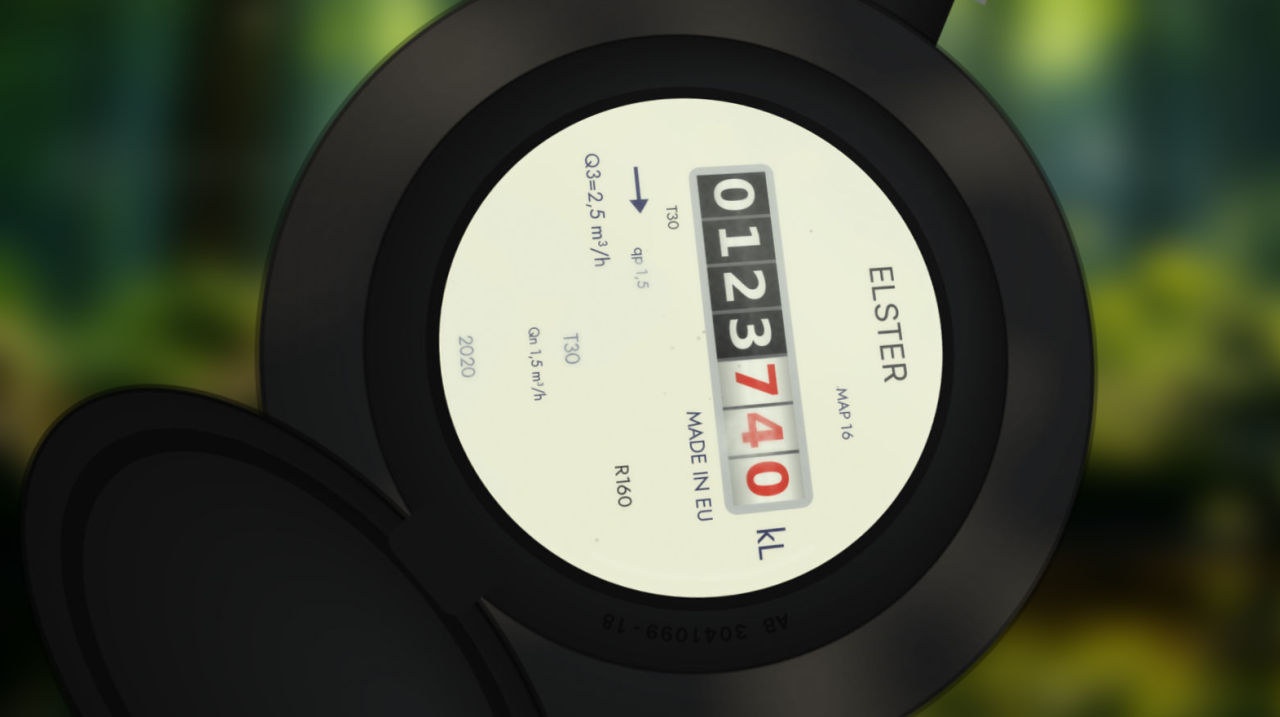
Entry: 123.740kL
